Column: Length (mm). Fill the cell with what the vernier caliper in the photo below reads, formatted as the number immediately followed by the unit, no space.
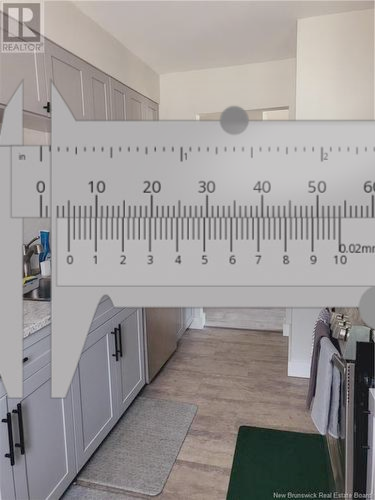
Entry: 5.0mm
